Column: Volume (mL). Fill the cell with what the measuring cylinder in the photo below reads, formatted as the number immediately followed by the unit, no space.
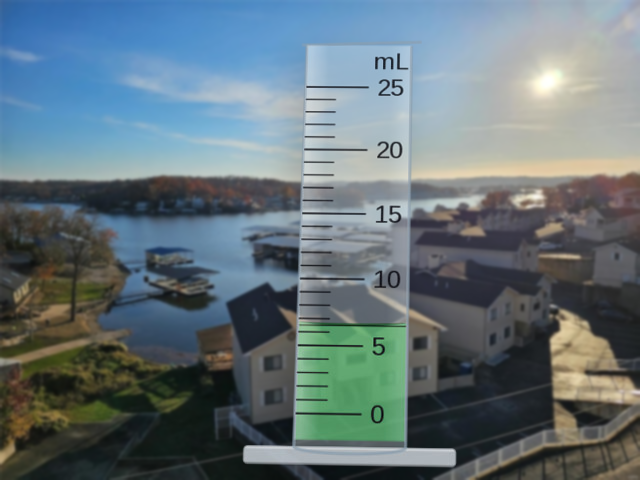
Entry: 6.5mL
